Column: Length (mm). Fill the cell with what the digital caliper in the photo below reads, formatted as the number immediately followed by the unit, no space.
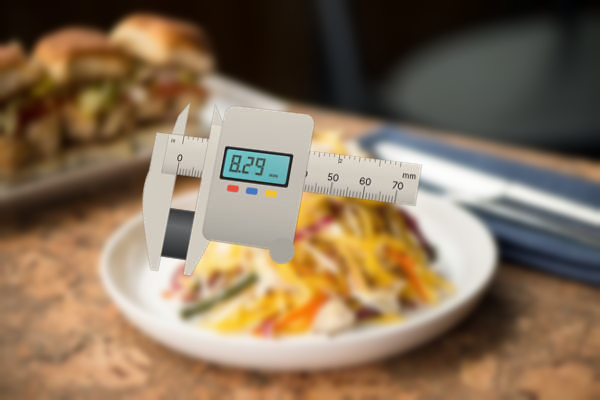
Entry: 8.29mm
